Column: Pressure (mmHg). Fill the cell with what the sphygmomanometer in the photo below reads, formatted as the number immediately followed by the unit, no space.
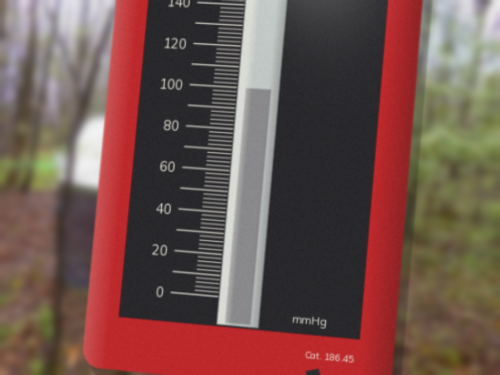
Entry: 100mmHg
